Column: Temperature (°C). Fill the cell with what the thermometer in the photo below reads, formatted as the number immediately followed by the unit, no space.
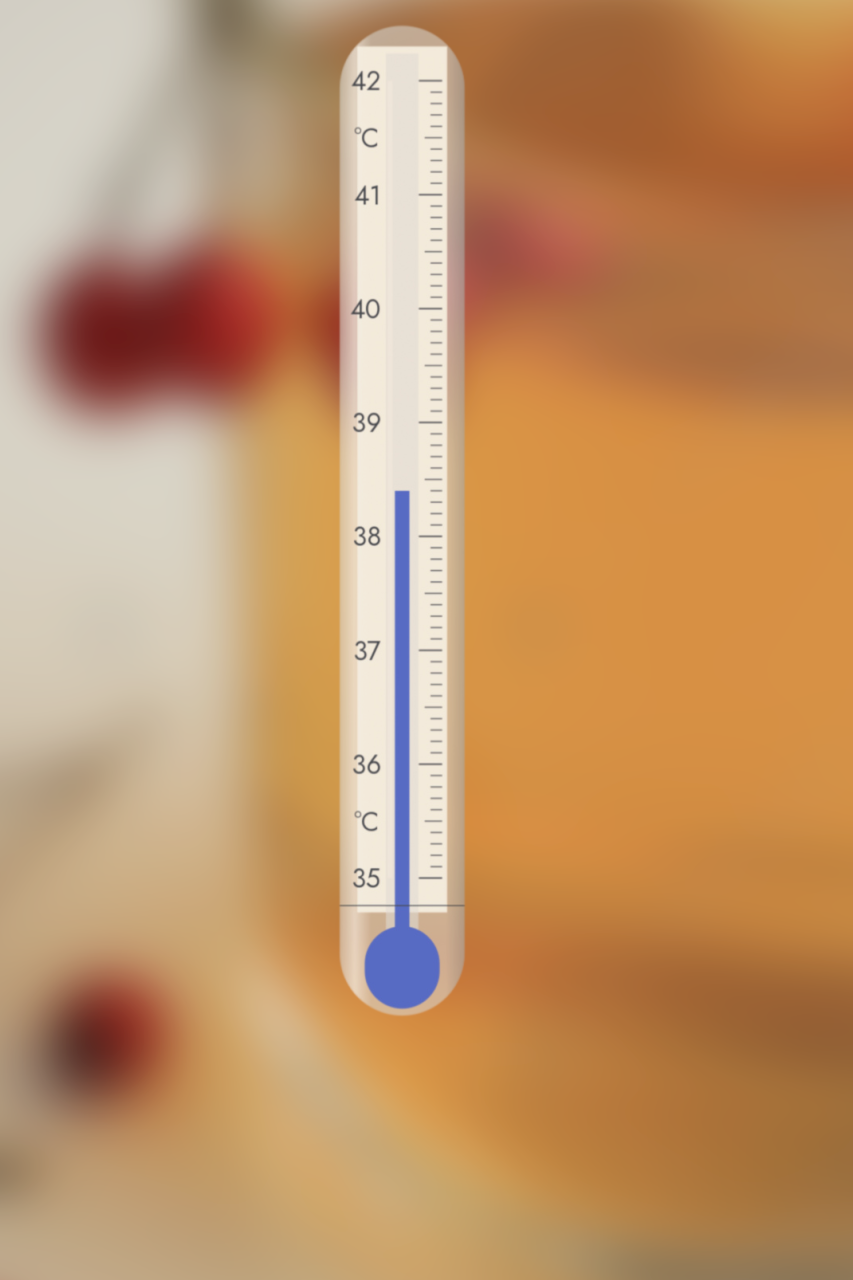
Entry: 38.4°C
